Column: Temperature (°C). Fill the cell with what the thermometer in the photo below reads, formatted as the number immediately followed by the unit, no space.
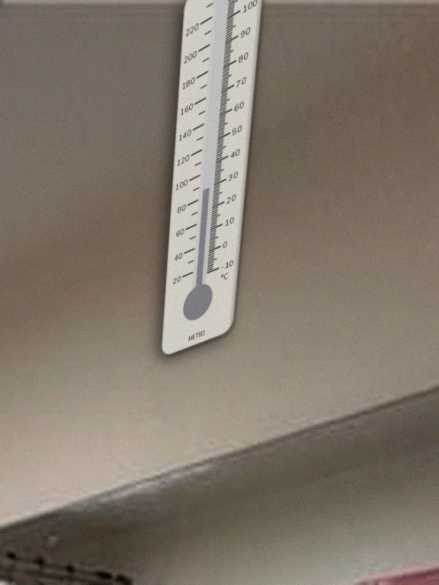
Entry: 30°C
